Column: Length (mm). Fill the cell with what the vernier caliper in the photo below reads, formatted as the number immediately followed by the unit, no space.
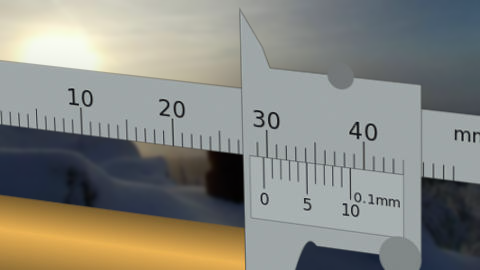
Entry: 29.6mm
